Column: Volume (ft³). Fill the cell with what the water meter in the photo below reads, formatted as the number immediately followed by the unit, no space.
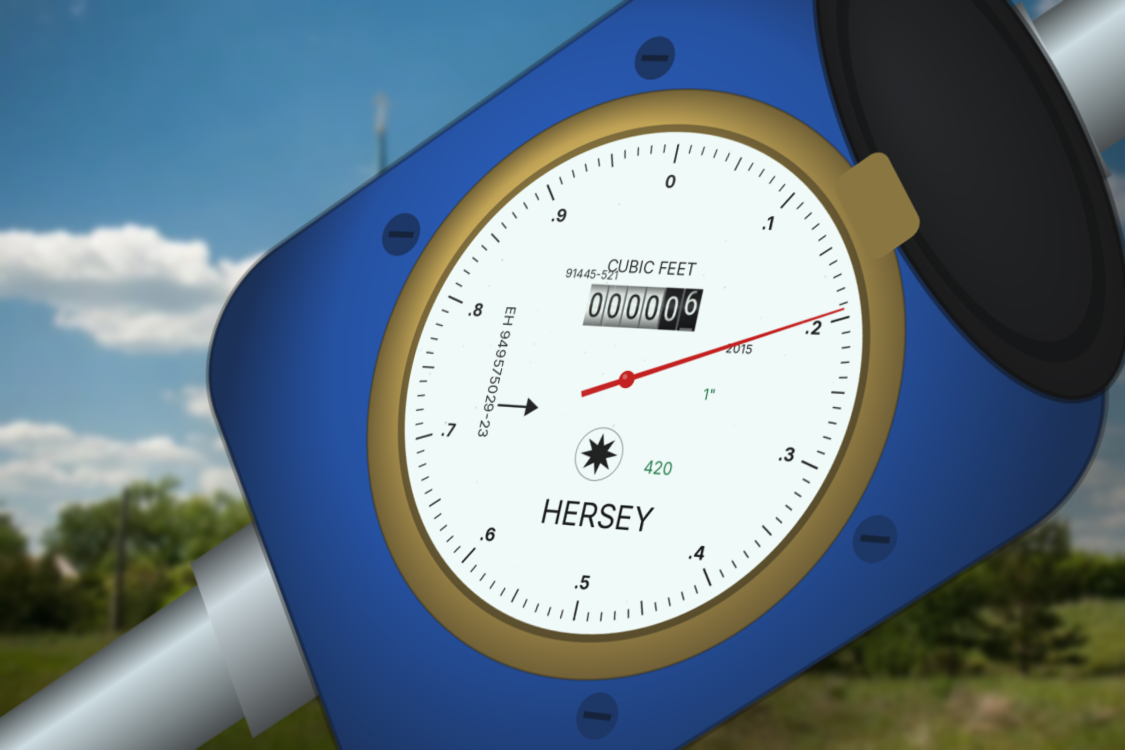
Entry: 6.19ft³
